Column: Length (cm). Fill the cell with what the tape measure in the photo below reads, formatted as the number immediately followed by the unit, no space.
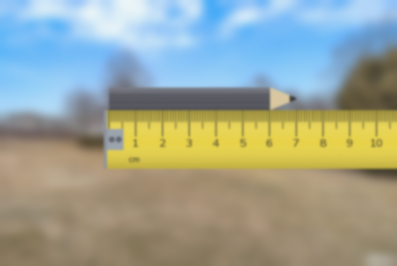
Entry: 7cm
